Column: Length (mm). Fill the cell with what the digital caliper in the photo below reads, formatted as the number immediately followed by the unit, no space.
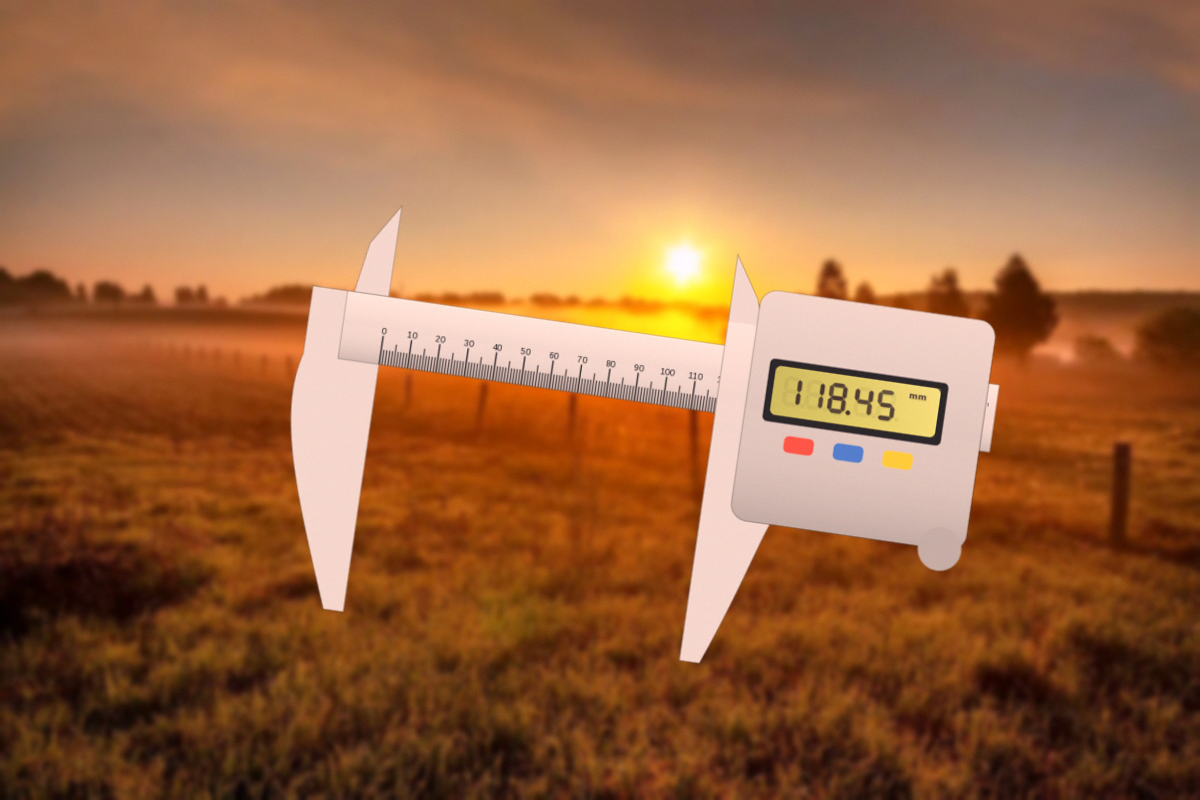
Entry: 118.45mm
